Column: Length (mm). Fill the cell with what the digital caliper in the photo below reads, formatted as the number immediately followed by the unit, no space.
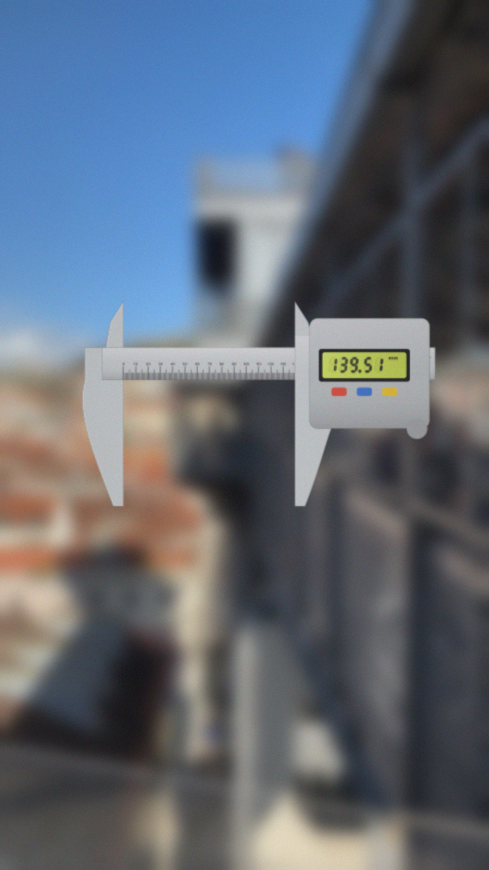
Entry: 139.51mm
